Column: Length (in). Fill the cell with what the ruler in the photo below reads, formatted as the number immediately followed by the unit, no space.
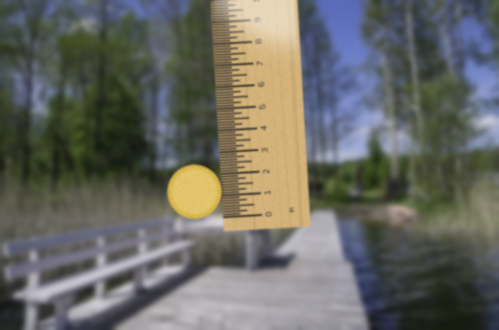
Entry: 2.5in
